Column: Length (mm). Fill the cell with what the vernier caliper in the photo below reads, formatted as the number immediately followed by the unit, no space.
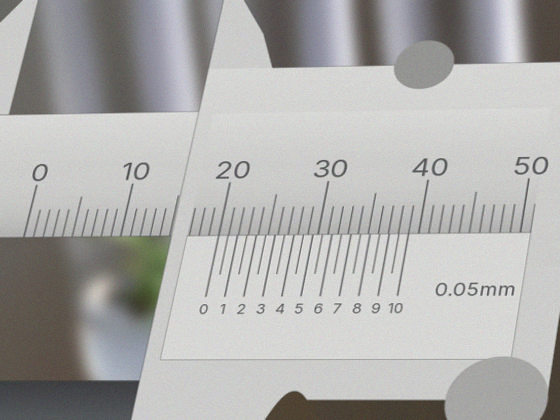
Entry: 20.0mm
